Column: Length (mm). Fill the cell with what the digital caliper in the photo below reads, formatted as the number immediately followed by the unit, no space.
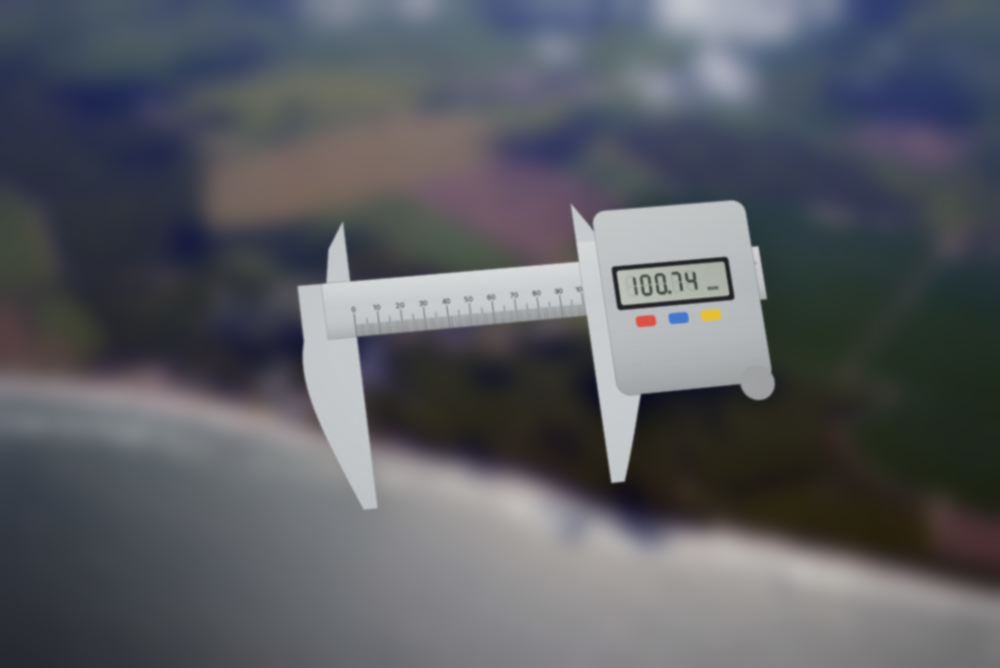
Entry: 100.74mm
